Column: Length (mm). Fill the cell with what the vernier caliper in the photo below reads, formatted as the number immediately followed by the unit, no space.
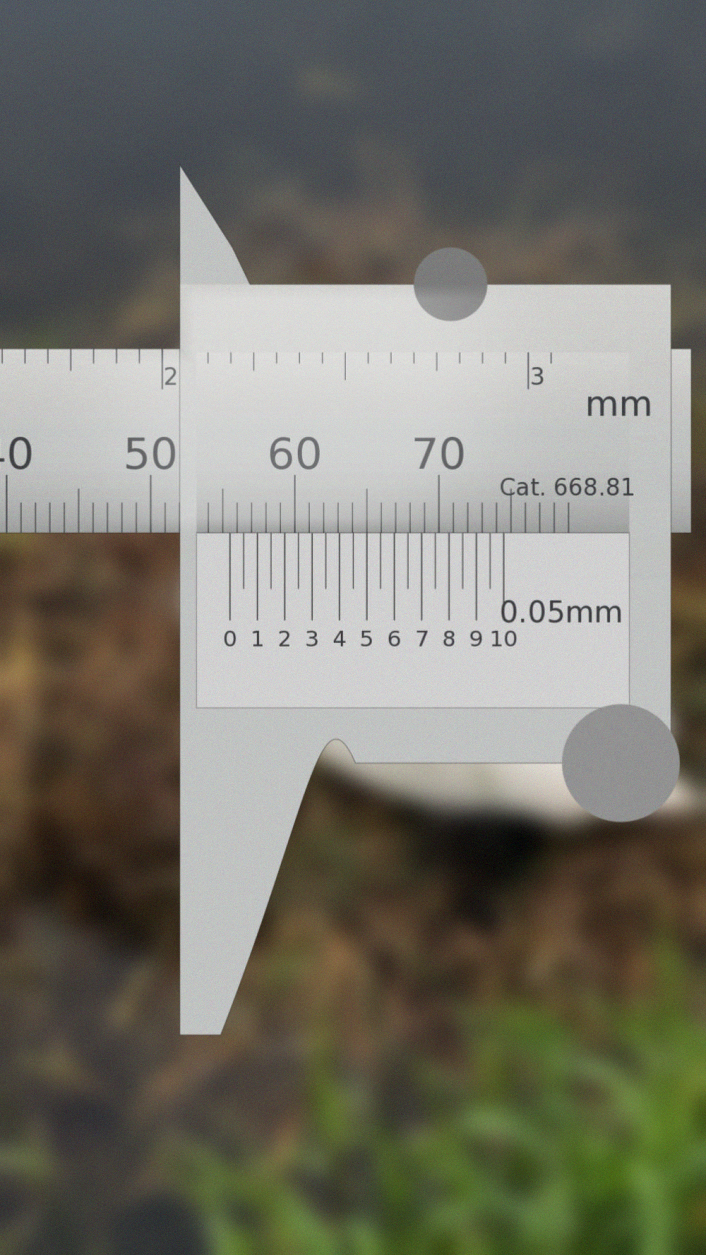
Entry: 55.5mm
